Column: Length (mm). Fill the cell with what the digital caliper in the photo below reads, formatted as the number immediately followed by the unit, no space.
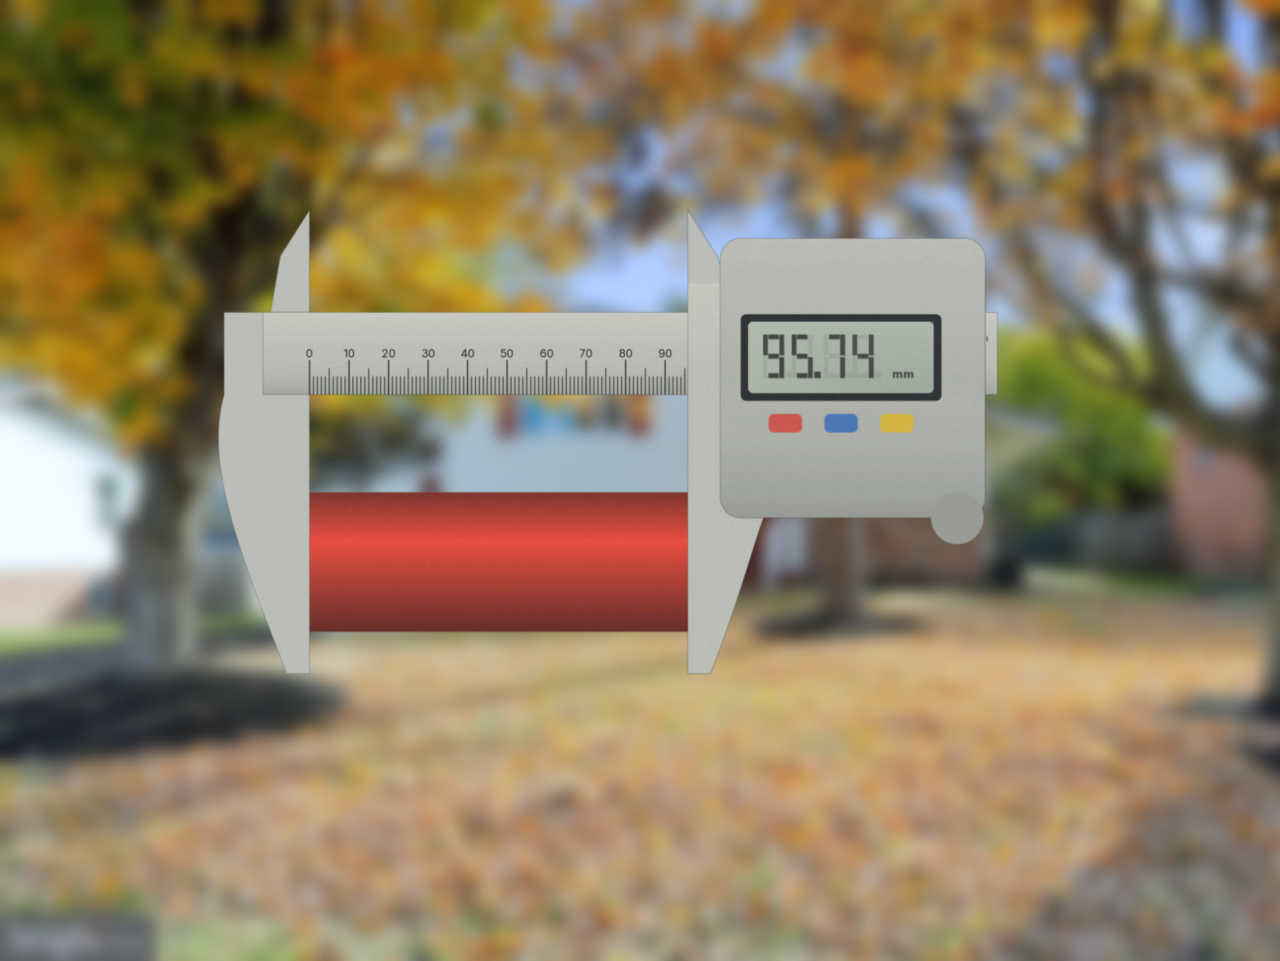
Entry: 95.74mm
